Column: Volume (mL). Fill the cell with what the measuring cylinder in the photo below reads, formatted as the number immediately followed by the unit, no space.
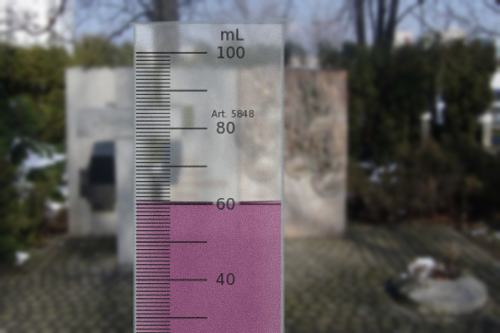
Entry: 60mL
